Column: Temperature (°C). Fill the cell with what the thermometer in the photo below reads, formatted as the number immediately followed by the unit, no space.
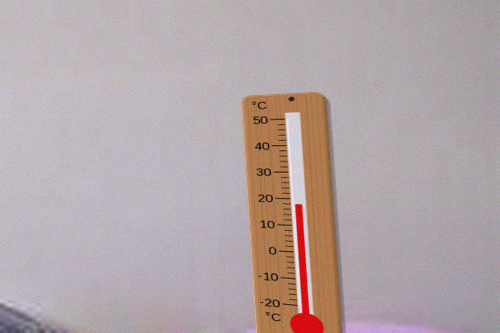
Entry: 18°C
